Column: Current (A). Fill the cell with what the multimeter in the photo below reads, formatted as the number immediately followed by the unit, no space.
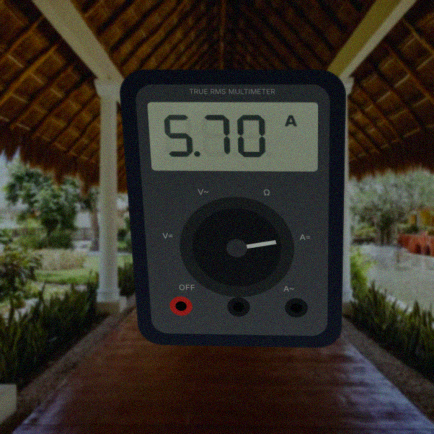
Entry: 5.70A
